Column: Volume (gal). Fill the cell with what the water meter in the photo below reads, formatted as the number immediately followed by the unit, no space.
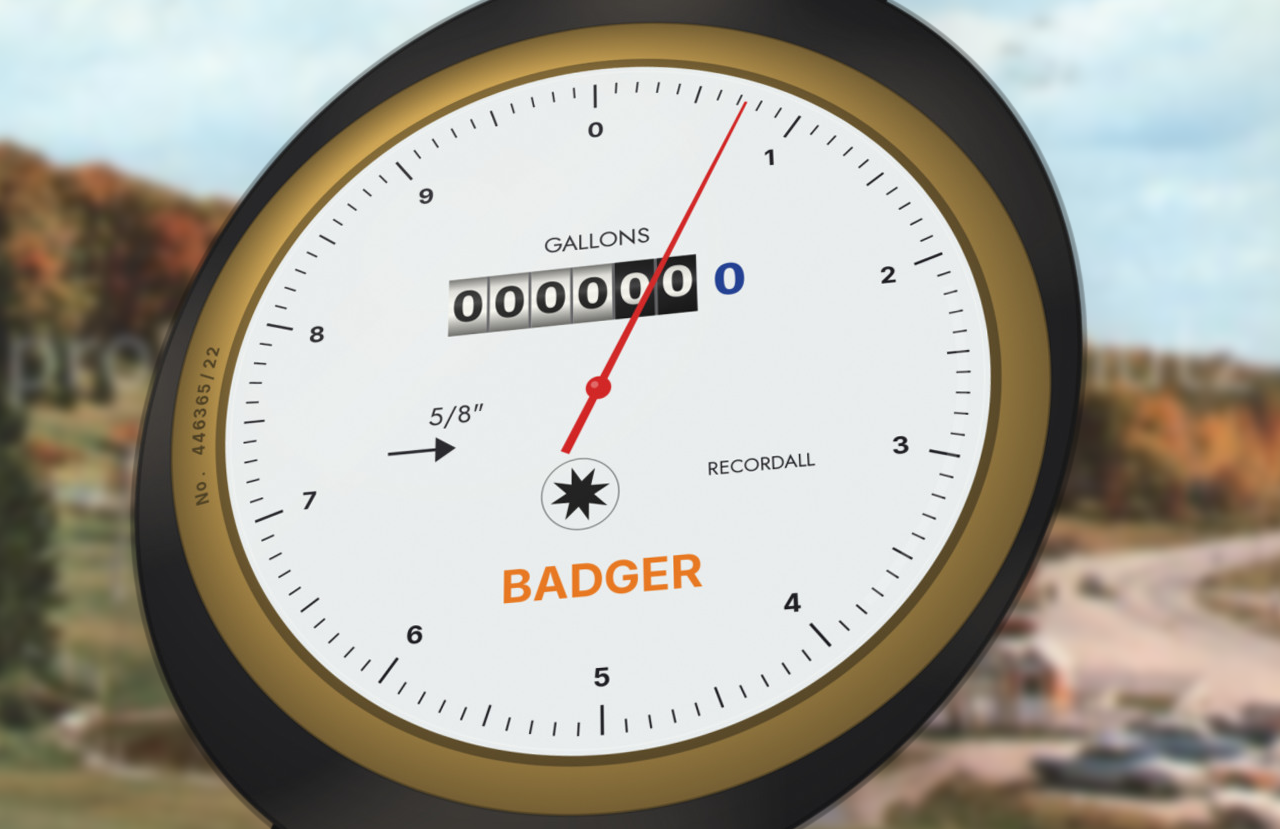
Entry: 0.7gal
